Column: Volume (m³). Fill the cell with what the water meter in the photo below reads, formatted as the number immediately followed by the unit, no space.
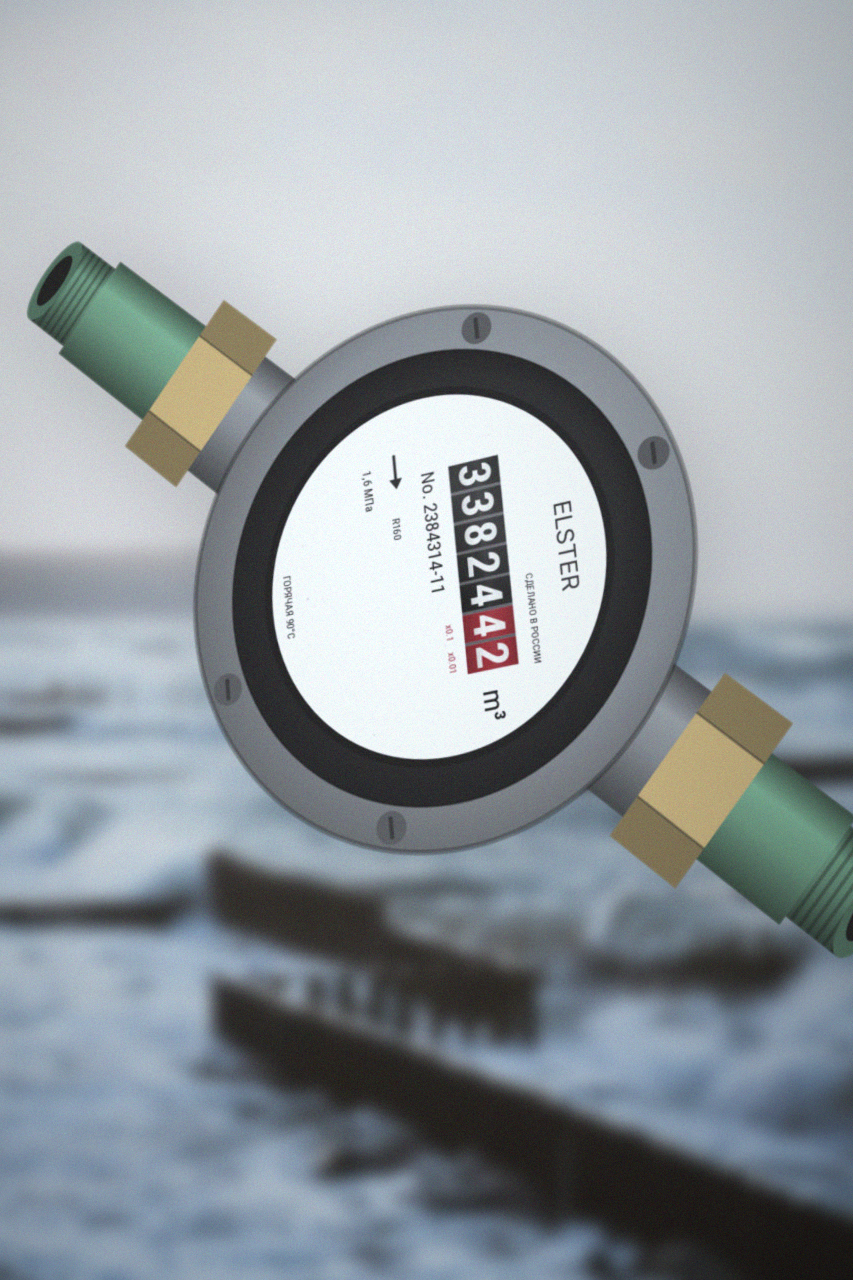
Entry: 33824.42m³
